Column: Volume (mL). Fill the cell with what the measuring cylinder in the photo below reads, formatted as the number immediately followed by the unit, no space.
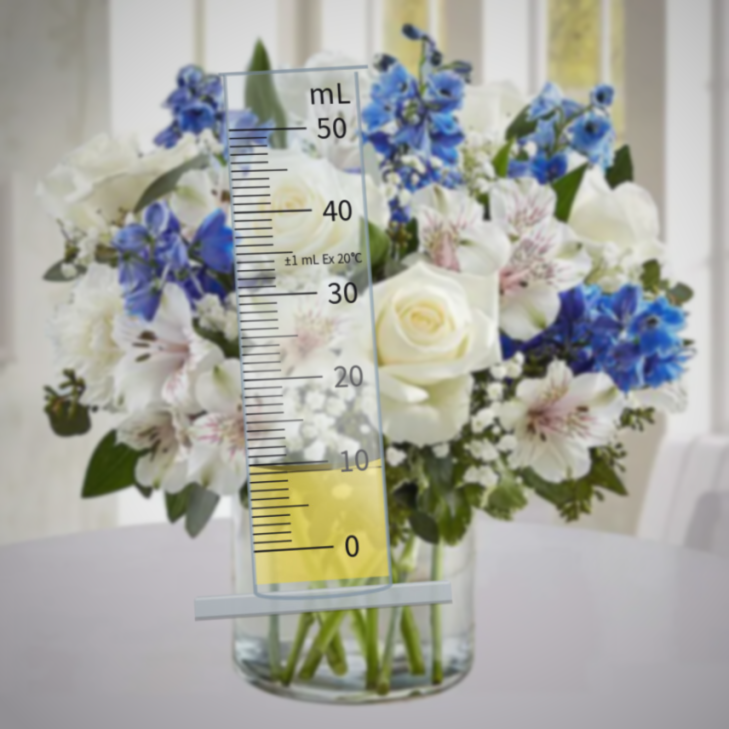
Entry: 9mL
